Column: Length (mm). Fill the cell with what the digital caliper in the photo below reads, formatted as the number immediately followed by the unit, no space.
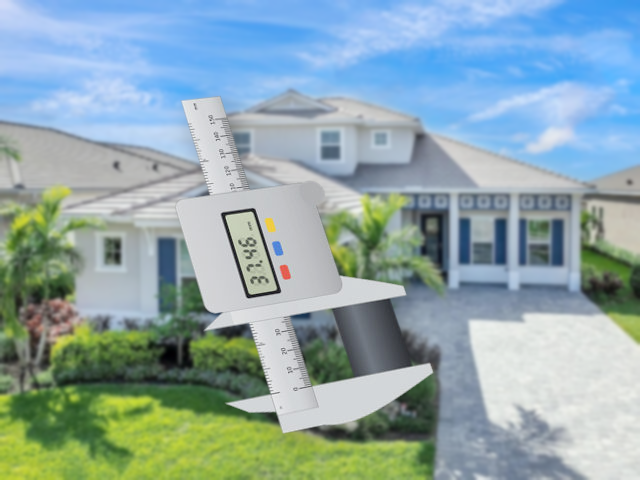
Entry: 37.46mm
